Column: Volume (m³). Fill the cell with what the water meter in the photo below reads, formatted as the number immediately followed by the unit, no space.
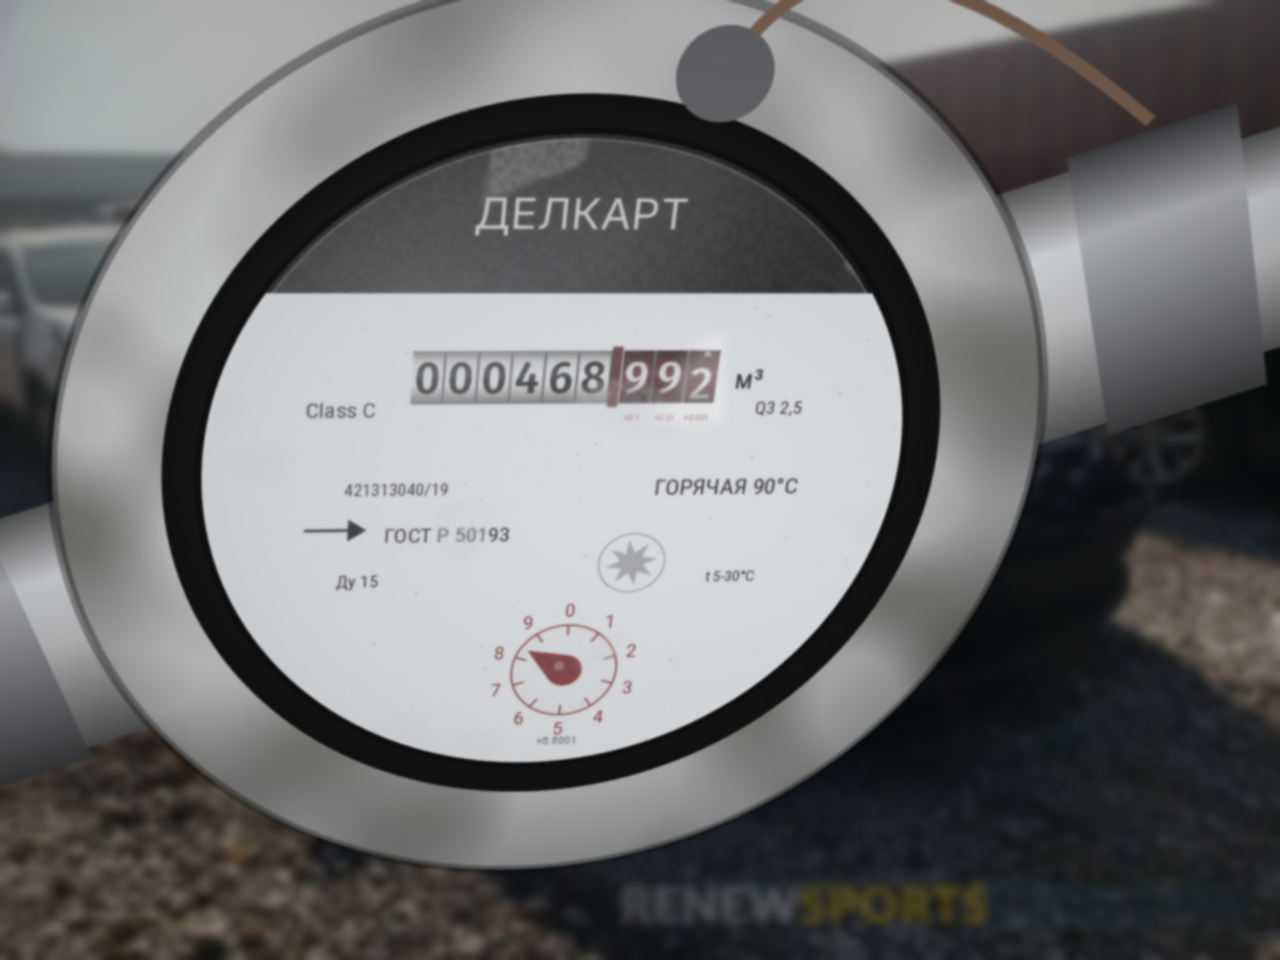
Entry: 468.9918m³
